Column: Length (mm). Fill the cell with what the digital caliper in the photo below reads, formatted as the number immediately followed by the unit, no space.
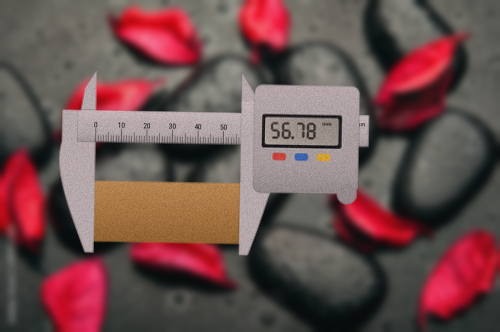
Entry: 56.78mm
